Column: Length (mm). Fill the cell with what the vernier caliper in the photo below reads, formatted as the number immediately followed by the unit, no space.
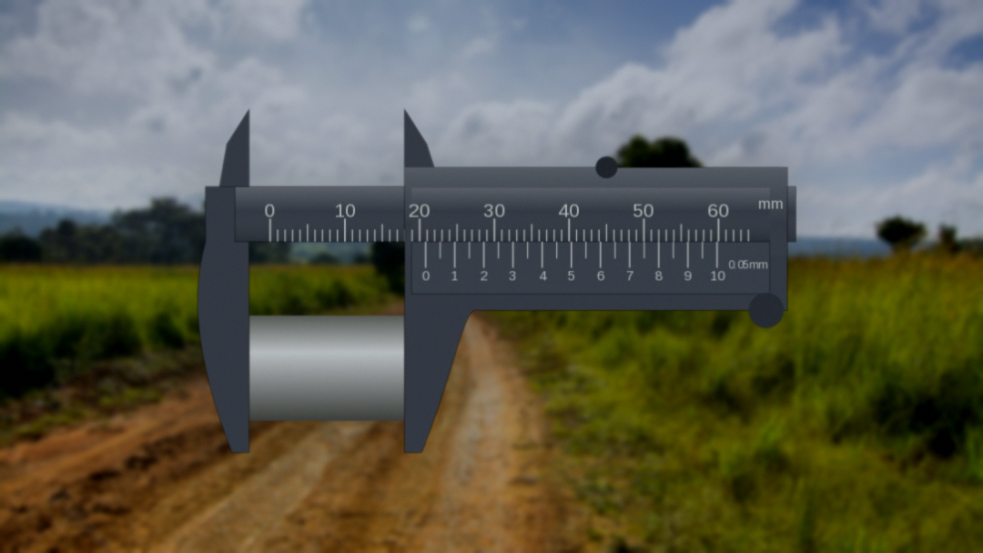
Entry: 20.8mm
